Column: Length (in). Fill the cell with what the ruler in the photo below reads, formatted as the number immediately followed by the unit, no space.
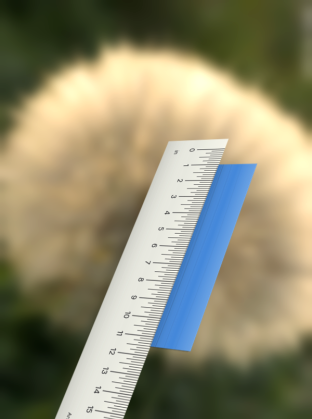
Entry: 10.5in
